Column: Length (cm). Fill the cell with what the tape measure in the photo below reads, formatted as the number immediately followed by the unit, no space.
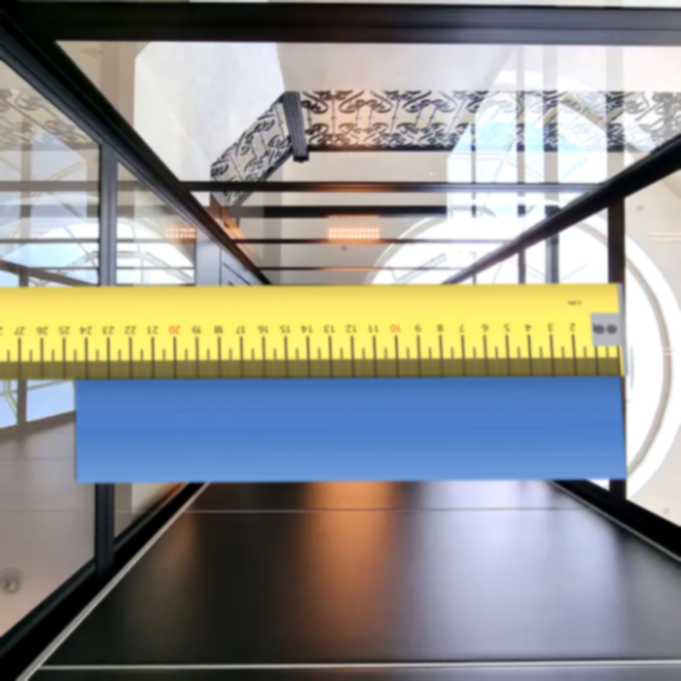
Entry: 24.5cm
